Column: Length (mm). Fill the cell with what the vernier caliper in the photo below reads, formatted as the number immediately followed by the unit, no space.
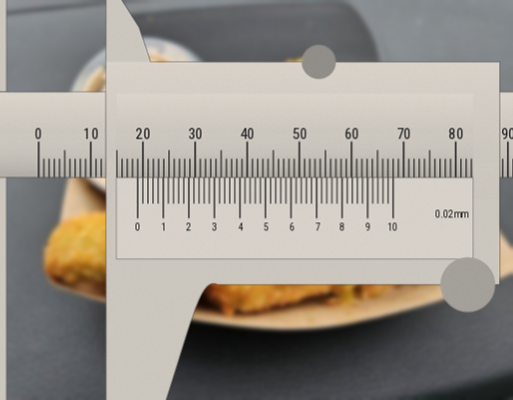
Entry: 19.0mm
